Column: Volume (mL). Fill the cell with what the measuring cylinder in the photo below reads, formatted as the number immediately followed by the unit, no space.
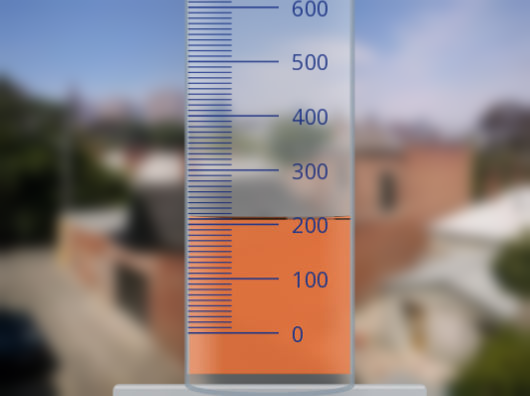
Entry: 210mL
